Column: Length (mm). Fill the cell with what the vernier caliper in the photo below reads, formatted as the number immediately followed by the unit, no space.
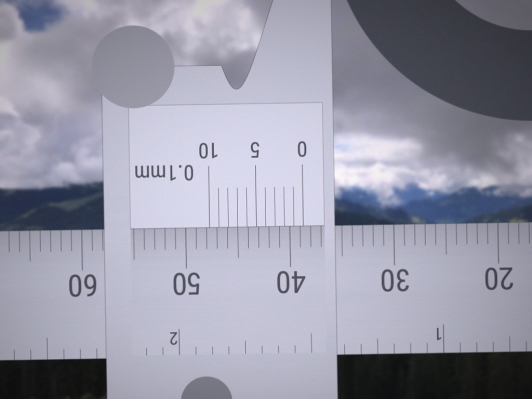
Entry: 38.7mm
